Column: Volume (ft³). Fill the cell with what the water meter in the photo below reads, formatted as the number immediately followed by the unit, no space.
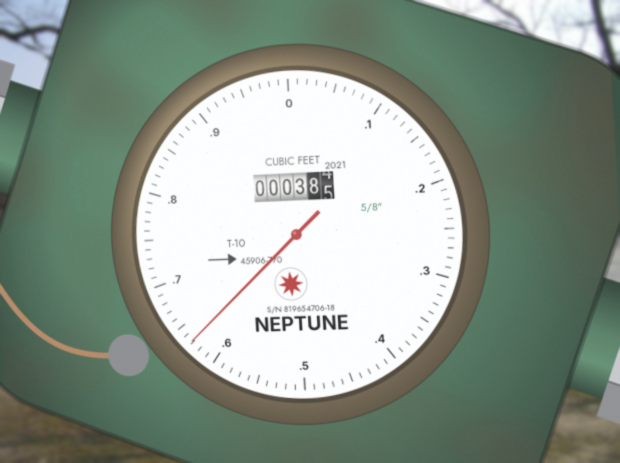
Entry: 384.63ft³
